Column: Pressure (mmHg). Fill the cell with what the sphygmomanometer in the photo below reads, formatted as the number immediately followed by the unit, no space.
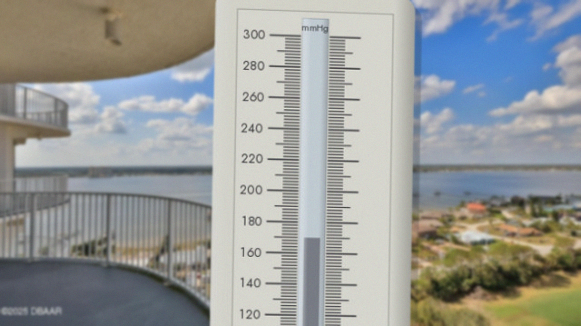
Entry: 170mmHg
